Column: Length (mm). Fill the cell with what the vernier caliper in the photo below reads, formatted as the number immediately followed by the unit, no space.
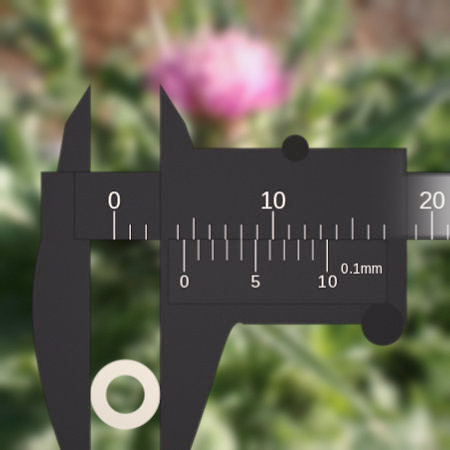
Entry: 4.4mm
